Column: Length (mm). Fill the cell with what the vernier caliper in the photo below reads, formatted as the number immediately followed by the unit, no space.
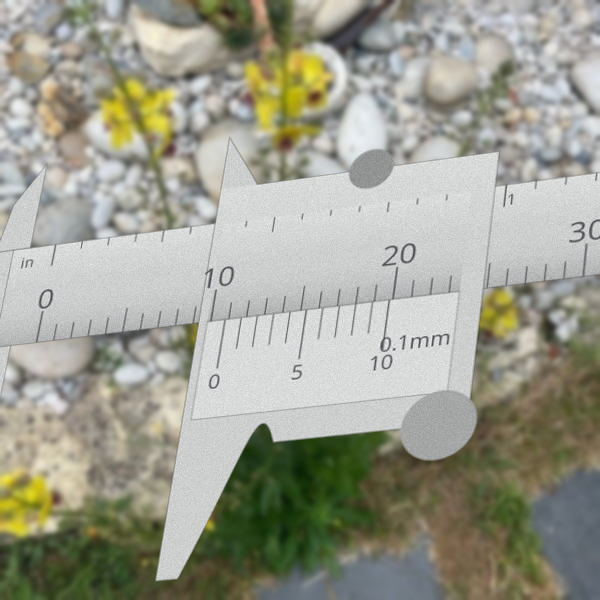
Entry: 10.8mm
